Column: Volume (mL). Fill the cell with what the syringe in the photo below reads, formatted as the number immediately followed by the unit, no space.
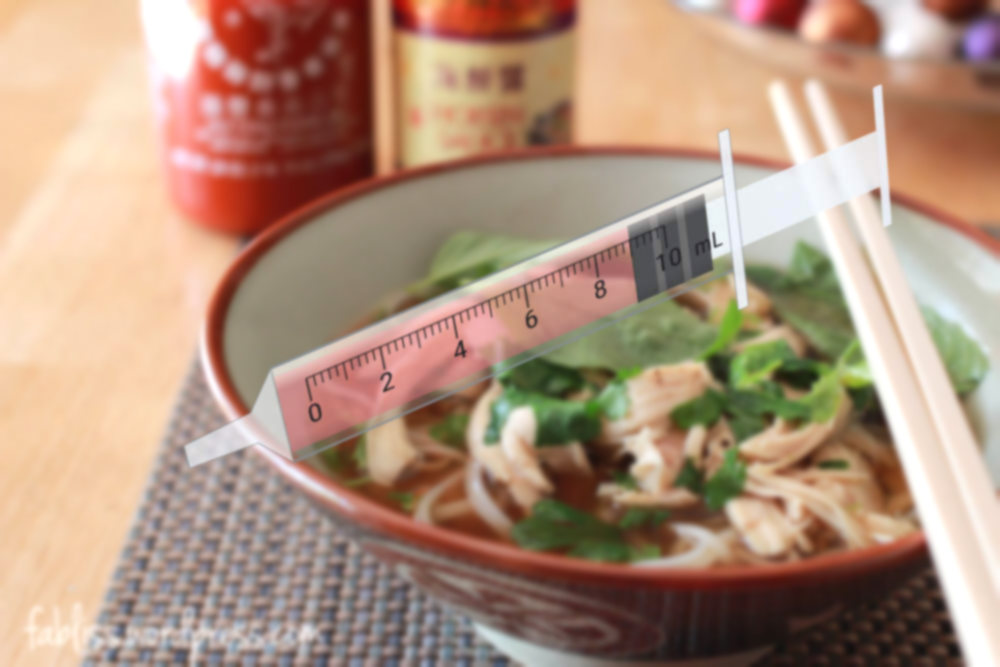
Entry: 9mL
